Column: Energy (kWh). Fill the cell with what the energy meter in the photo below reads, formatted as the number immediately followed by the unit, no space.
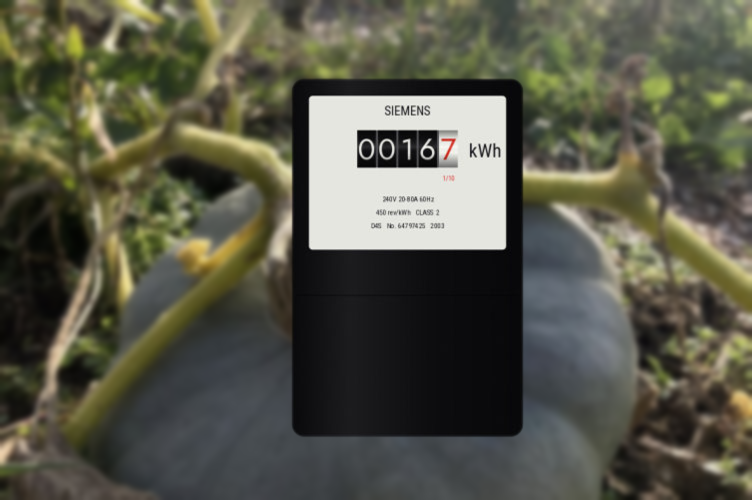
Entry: 16.7kWh
